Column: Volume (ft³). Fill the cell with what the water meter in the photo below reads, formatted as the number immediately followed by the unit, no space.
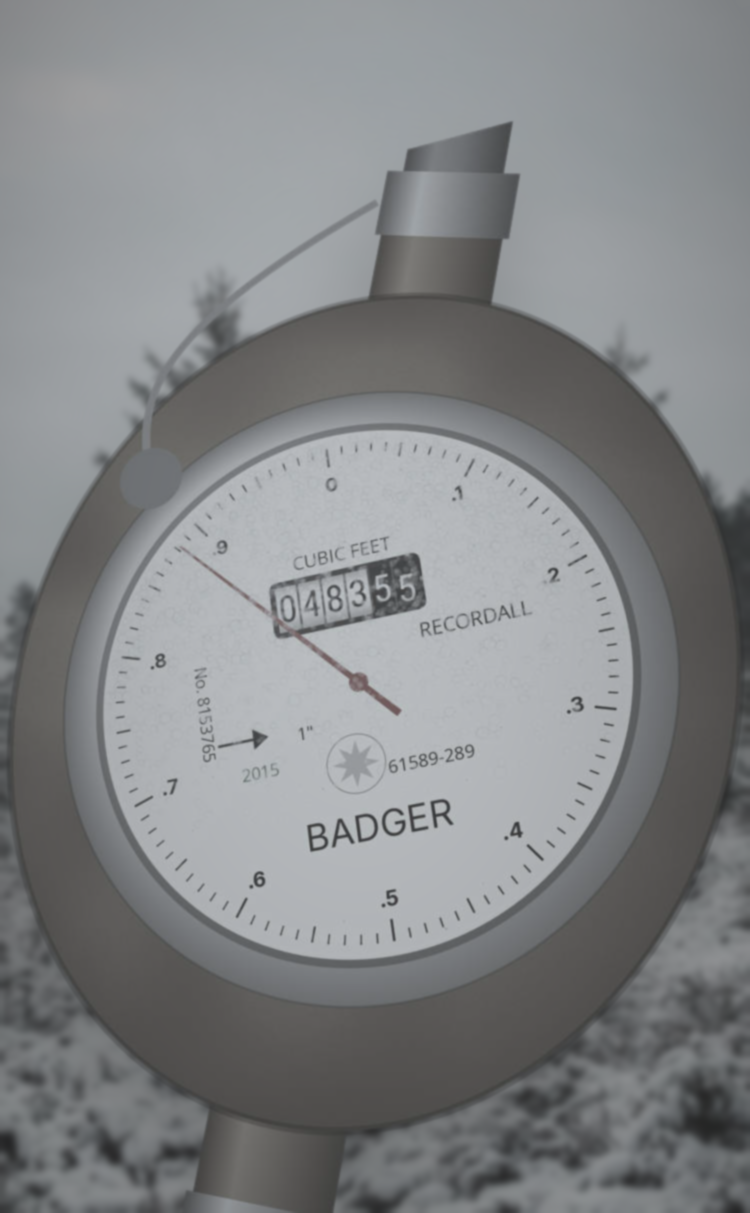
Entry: 48354.88ft³
